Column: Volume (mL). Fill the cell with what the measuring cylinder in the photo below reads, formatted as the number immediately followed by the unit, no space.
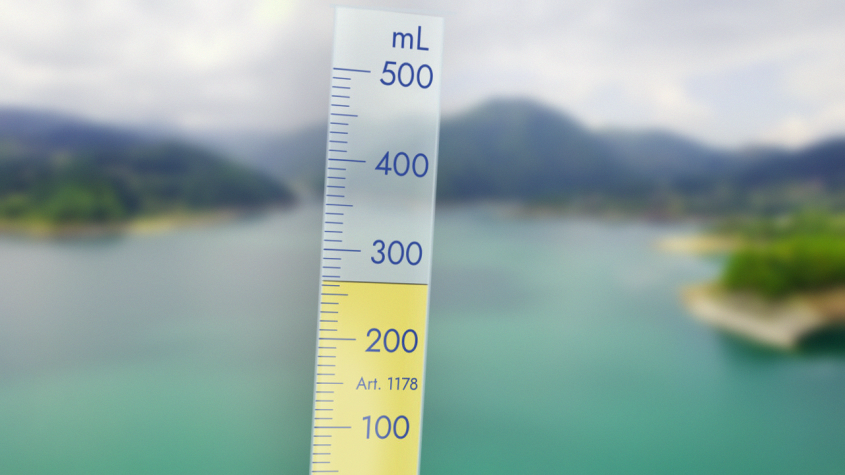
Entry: 265mL
